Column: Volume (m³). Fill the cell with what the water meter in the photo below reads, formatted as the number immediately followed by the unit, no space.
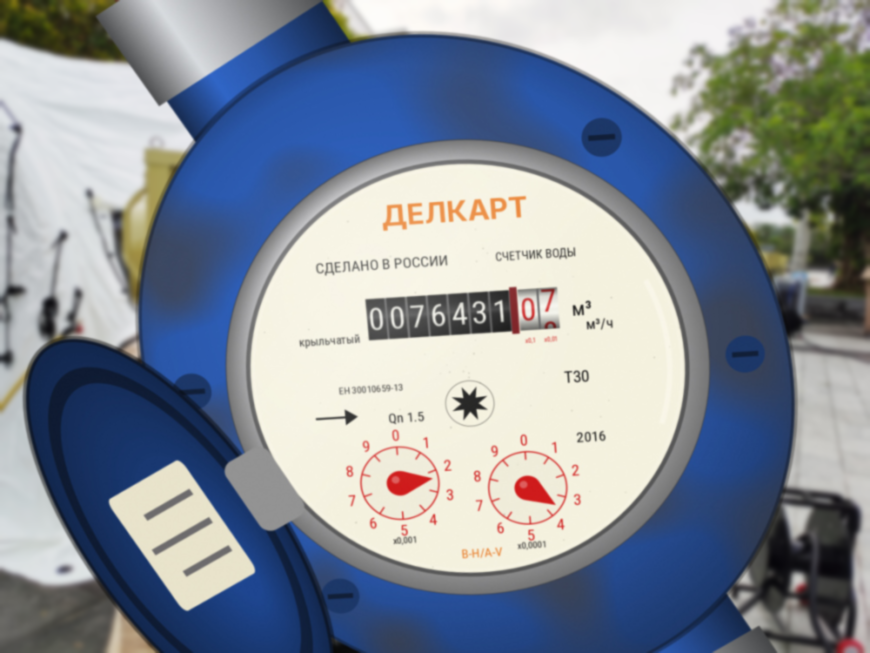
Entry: 76431.0723m³
